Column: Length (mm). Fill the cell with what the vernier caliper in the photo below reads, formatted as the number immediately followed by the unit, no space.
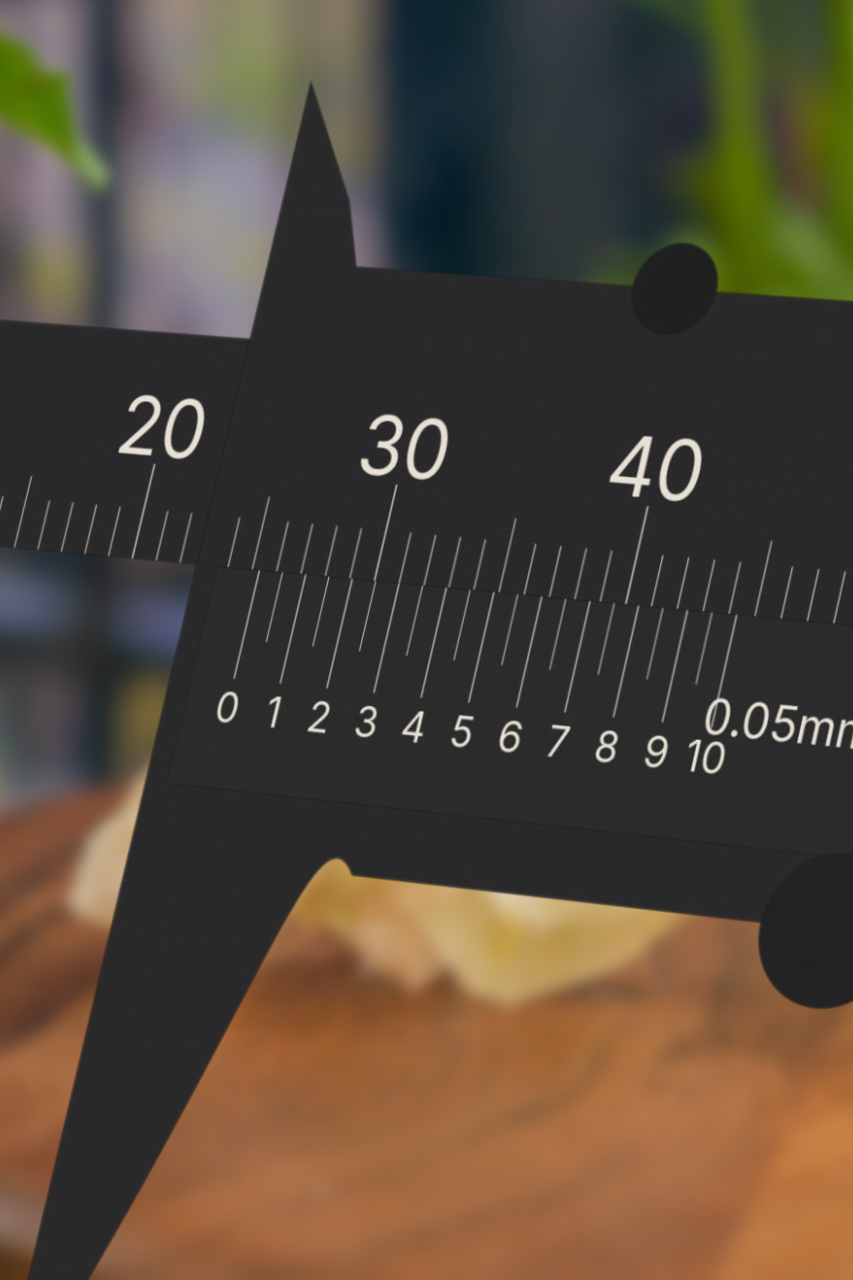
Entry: 25.3mm
